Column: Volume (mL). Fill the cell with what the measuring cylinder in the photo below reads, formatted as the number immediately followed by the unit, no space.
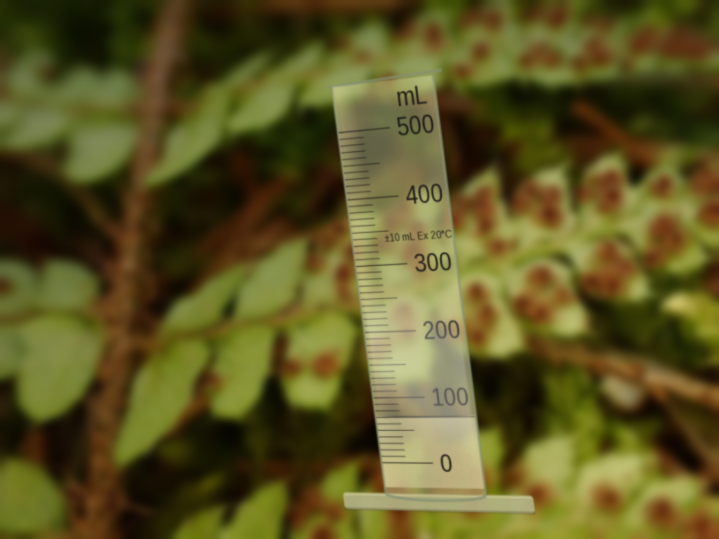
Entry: 70mL
